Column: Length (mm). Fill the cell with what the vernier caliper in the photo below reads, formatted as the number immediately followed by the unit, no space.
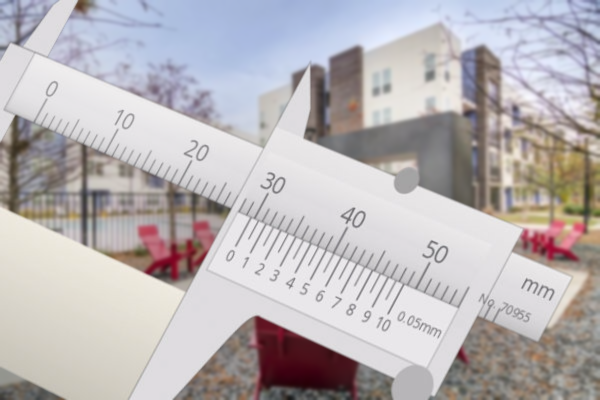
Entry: 29.6mm
